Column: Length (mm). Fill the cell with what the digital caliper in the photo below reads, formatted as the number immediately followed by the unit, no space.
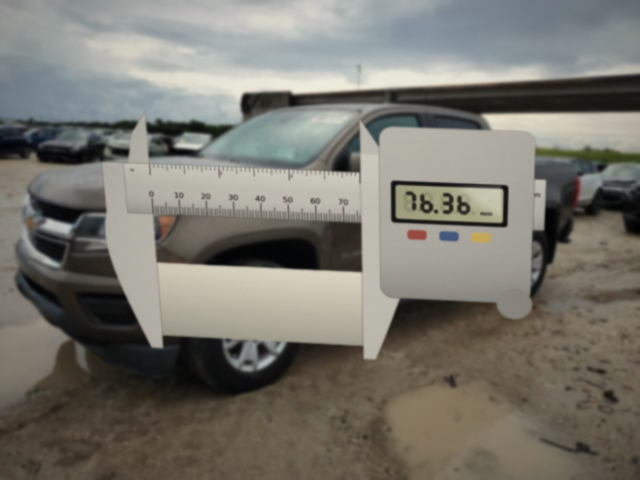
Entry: 76.36mm
